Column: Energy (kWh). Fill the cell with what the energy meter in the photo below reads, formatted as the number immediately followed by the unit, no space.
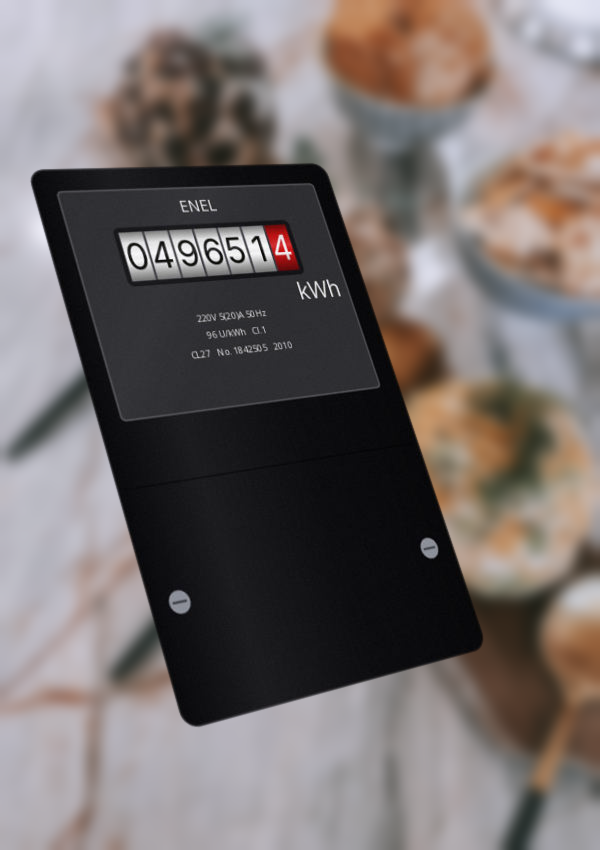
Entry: 49651.4kWh
